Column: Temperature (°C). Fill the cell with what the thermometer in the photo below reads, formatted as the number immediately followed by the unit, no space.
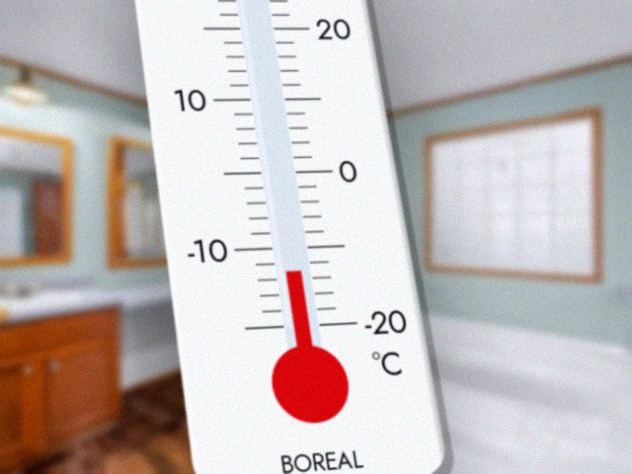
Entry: -13°C
